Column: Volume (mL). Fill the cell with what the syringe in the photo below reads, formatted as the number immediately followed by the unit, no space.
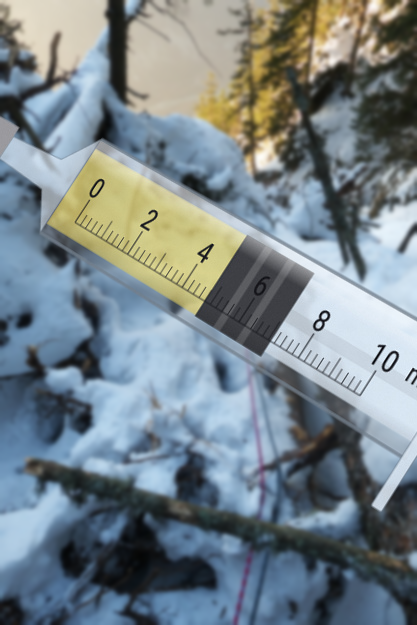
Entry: 4.8mL
